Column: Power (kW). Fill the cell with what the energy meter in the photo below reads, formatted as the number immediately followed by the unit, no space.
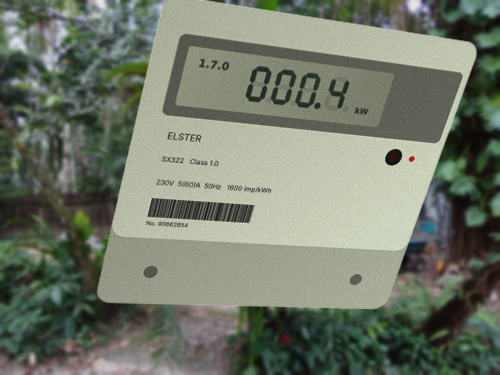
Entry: 0.4kW
